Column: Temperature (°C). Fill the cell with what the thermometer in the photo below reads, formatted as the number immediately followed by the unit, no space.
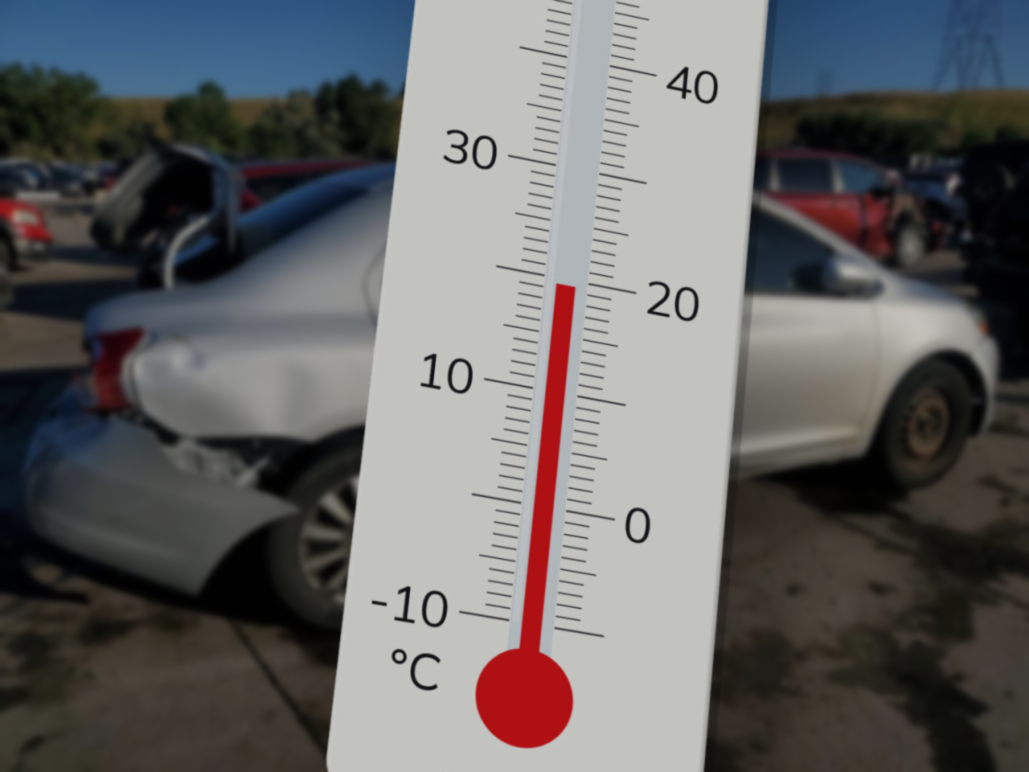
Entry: 19.5°C
